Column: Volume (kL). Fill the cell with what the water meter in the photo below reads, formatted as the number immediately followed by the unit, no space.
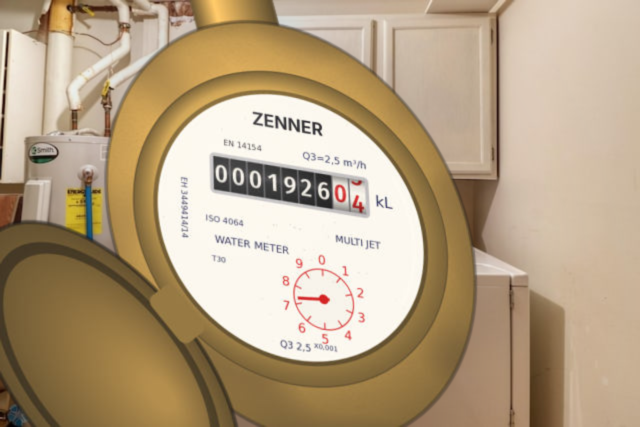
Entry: 1926.037kL
